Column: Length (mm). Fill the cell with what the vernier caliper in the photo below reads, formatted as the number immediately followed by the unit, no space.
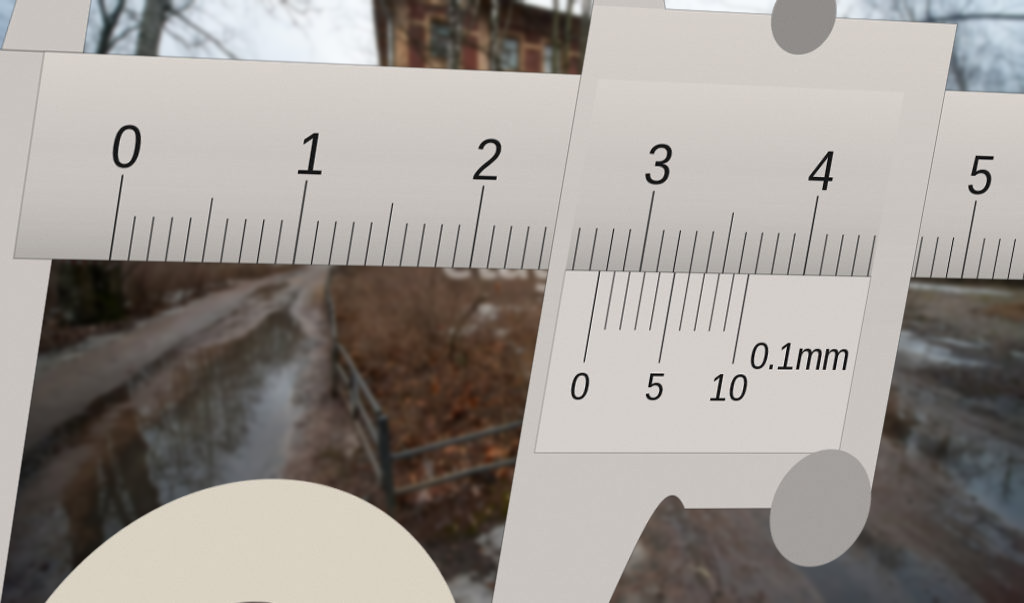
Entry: 27.6mm
